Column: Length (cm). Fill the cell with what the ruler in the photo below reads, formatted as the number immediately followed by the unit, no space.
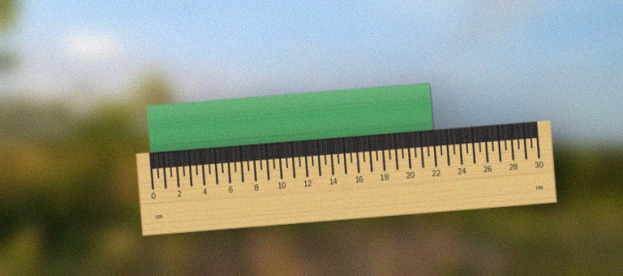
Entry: 22cm
